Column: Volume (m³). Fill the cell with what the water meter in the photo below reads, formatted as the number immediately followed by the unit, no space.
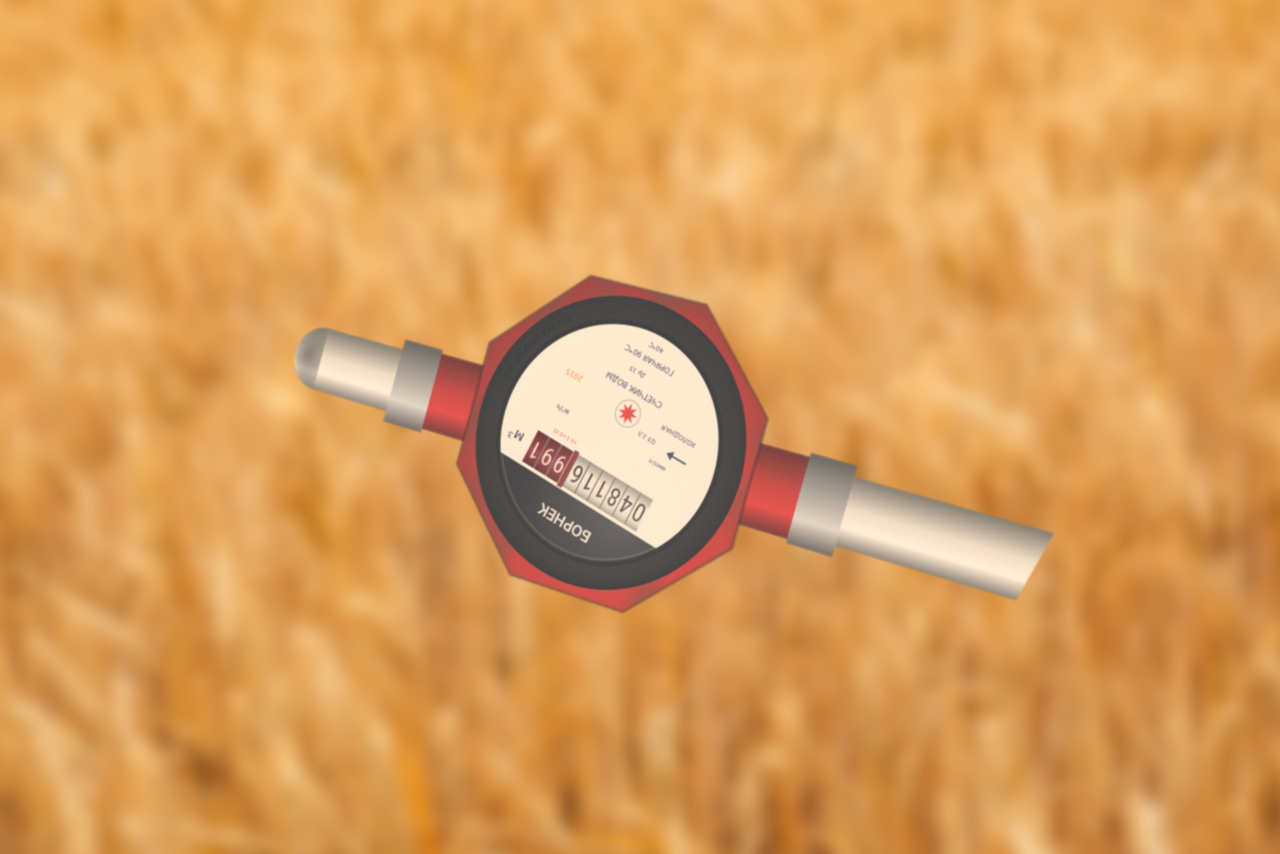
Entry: 48116.991m³
